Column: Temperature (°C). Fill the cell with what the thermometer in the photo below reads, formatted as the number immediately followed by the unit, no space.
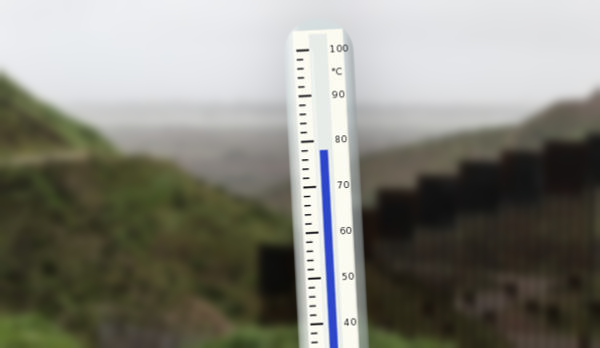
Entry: 78°C
